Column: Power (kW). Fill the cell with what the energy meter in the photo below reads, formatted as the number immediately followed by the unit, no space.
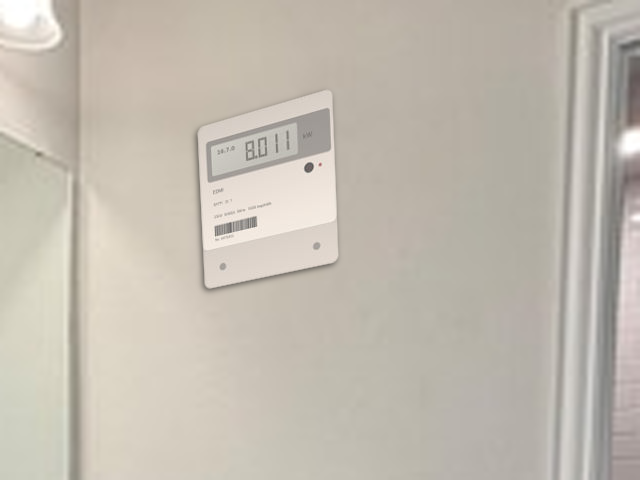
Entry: 8.011kW
